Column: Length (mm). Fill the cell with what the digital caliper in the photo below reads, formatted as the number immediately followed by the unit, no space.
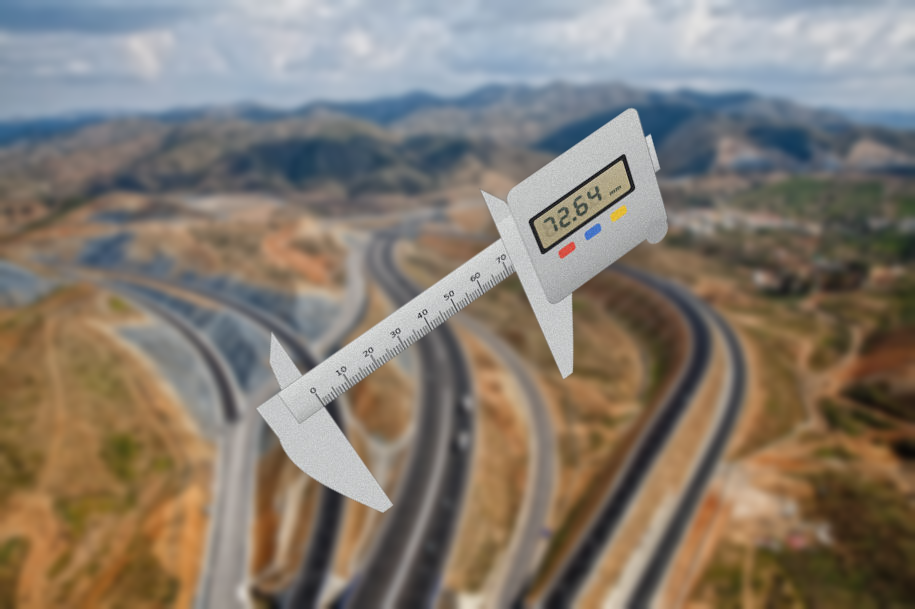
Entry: 72.64mm
